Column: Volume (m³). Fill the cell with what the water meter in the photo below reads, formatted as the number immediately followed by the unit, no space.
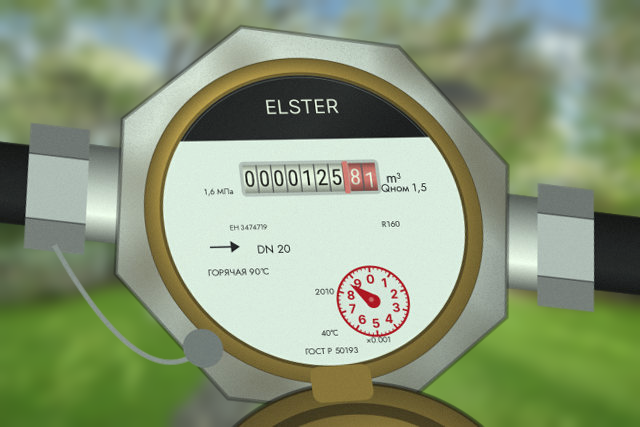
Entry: 125.808m³
